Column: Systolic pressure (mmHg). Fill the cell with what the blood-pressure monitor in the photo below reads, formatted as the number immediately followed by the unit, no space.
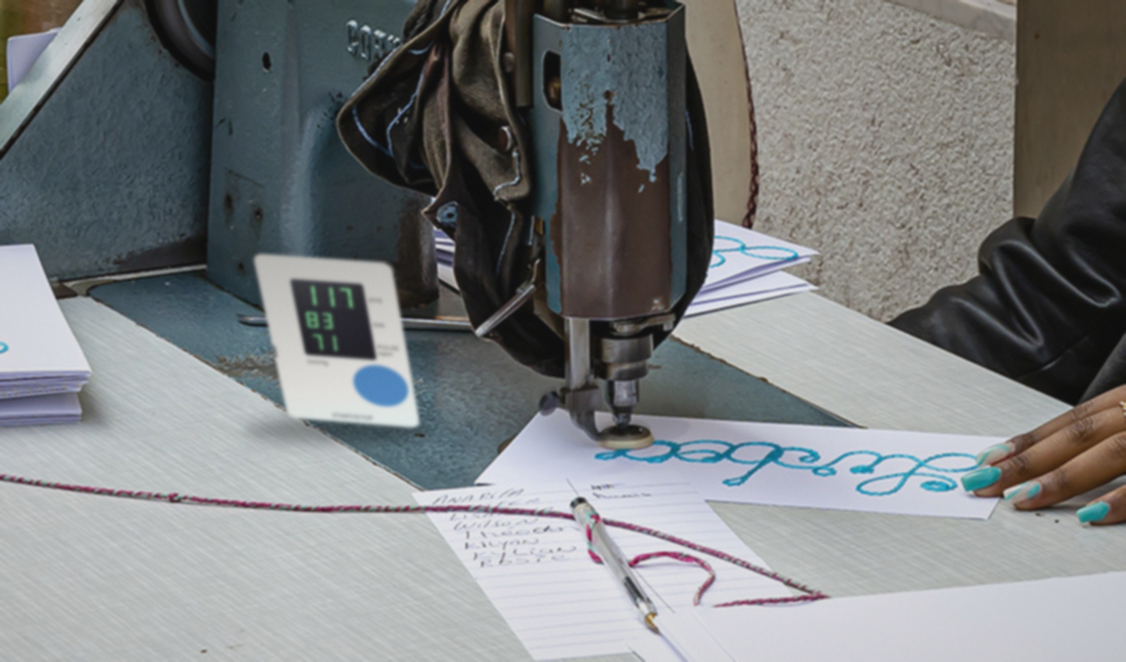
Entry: 117mmHg
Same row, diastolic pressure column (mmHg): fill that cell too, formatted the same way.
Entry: 83mmHg
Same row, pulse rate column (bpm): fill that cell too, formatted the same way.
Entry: 71bpm
